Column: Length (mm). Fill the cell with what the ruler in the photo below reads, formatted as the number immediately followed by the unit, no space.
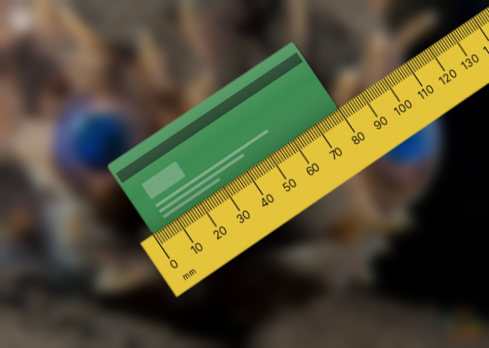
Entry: 80mm
